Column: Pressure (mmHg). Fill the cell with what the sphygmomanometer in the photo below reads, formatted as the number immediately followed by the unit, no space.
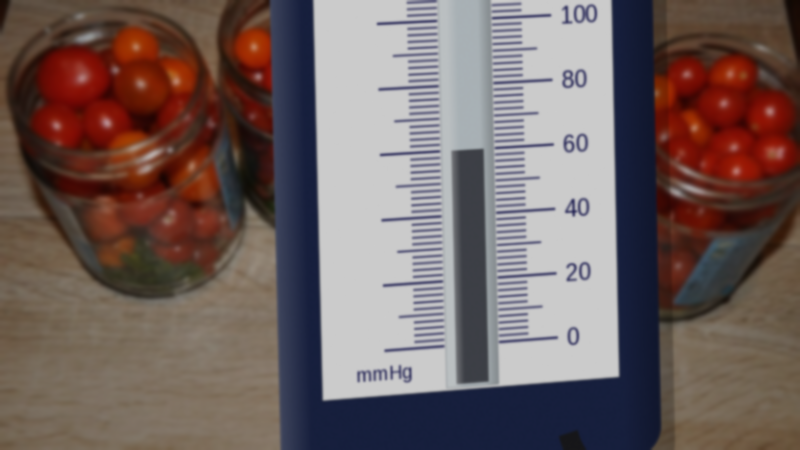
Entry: 60mmHg
